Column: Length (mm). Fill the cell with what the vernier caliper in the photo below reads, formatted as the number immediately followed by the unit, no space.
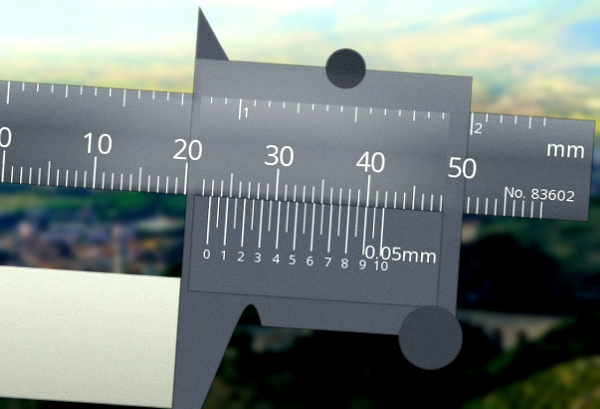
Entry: 22.8mm
